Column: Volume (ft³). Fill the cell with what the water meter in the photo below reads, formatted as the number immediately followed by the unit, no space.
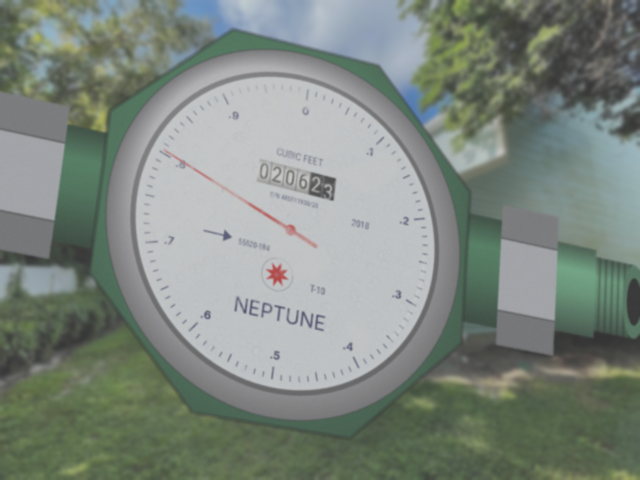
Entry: 20622.80ft³
